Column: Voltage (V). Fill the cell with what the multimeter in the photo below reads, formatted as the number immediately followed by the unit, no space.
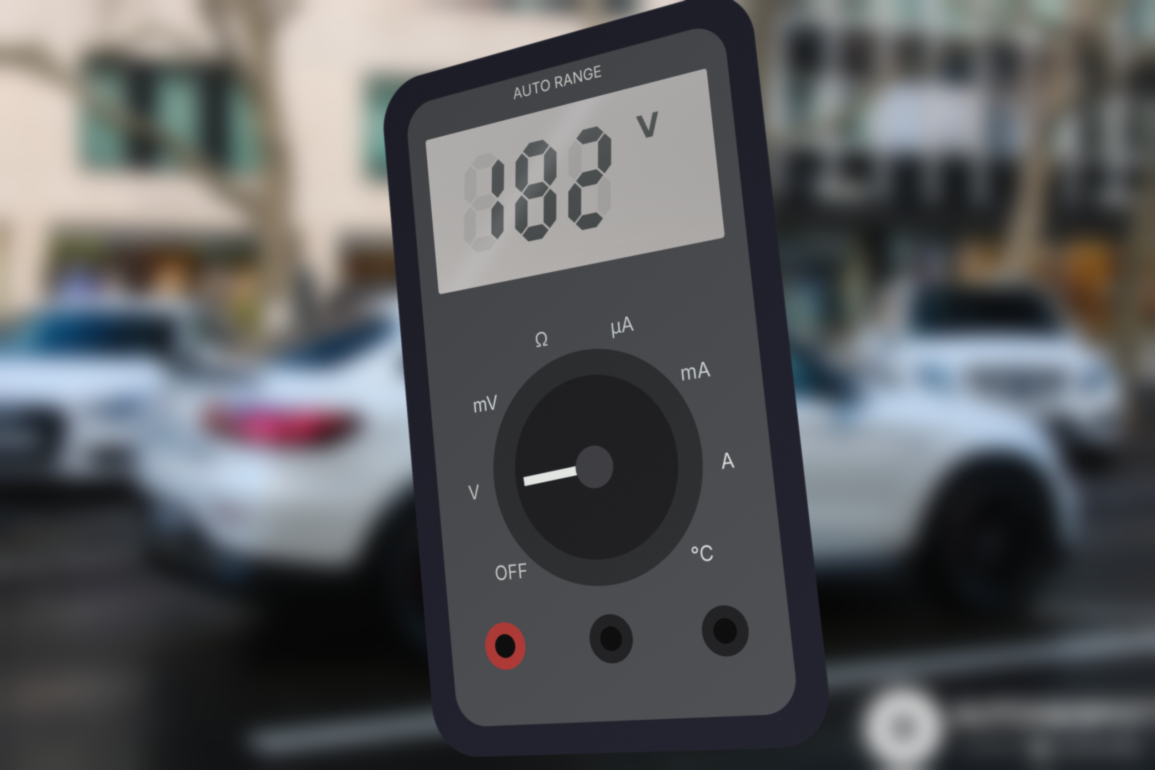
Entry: 182V
